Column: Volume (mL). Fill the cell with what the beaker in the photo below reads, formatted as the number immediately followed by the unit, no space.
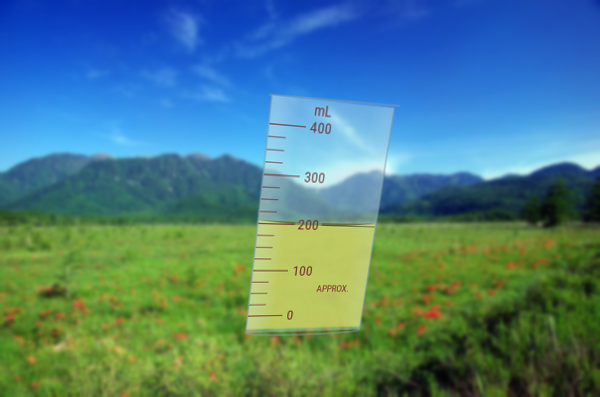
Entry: 200mL
